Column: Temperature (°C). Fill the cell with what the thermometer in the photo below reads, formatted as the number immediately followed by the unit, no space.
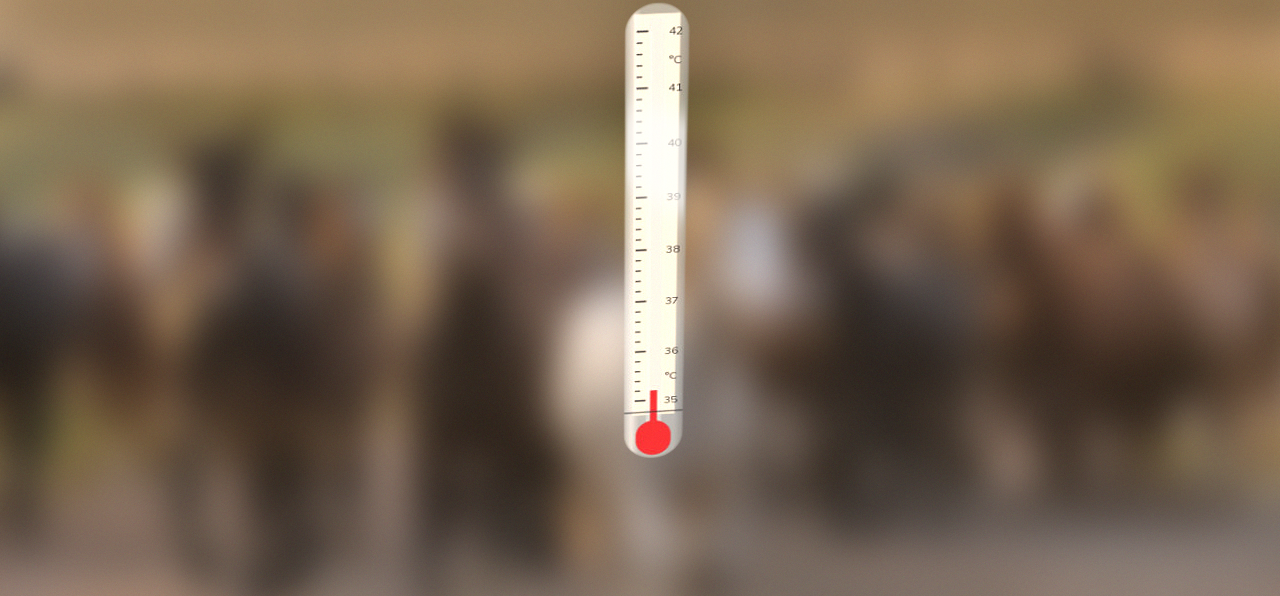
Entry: 35.2°C
